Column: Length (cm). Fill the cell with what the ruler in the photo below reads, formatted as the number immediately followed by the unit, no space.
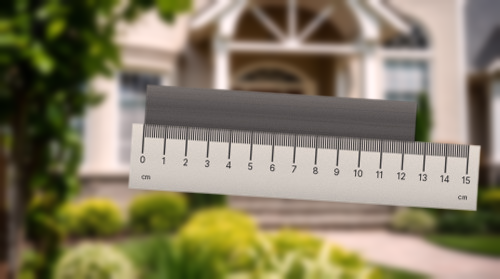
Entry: 12.5cm
